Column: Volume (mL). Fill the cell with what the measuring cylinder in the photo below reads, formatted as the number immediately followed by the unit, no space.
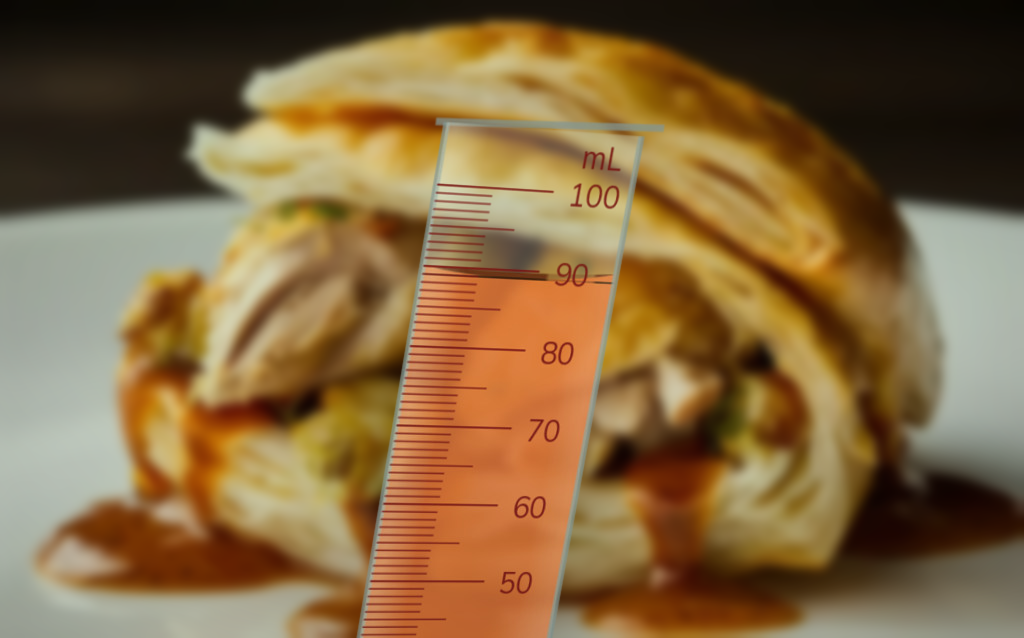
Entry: 89mL
